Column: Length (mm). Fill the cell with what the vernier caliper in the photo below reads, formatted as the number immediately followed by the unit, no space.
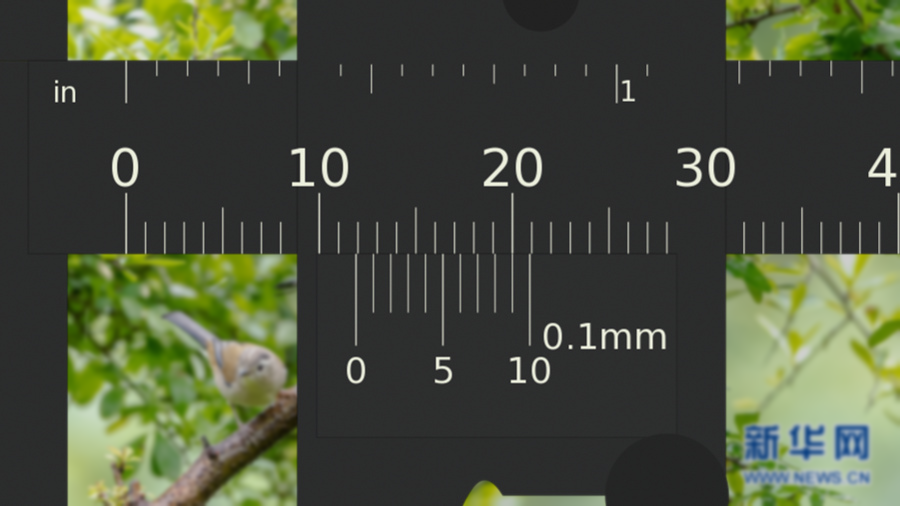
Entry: 11.9mm
